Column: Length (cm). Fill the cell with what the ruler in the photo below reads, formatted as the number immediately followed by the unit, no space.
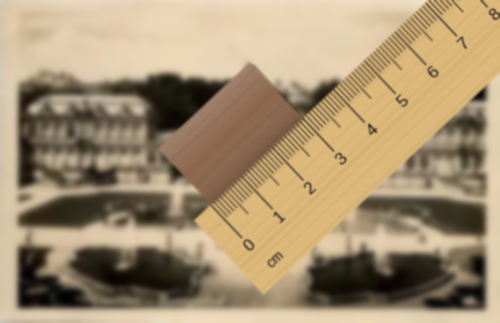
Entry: 3cm
